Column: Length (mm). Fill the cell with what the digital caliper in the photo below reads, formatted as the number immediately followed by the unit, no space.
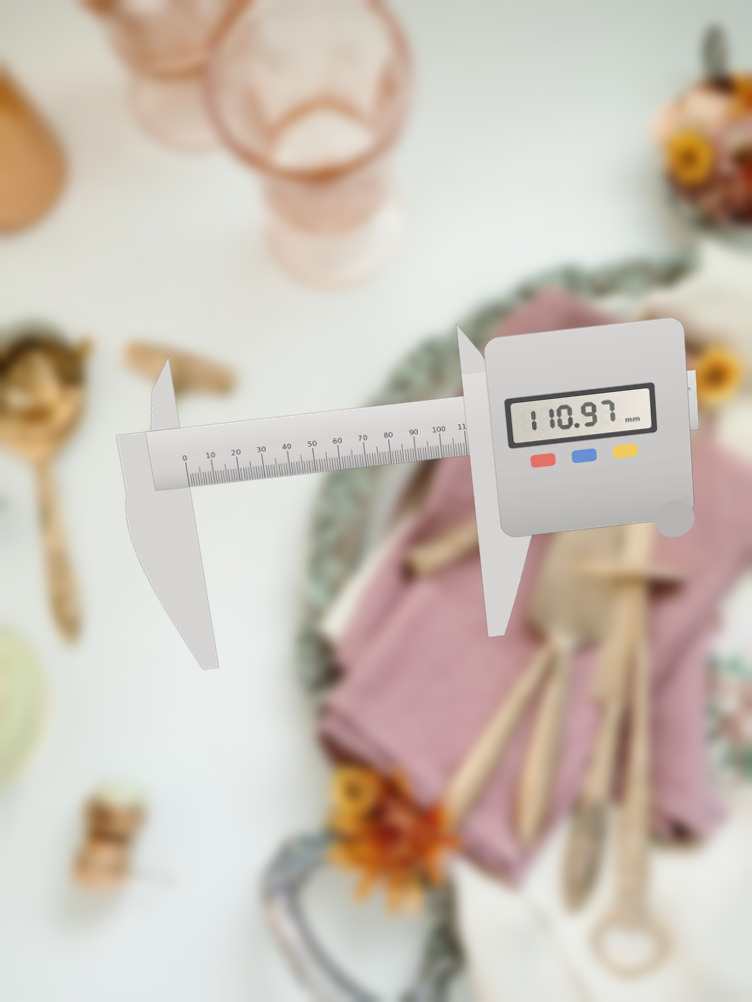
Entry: 110.97mm
